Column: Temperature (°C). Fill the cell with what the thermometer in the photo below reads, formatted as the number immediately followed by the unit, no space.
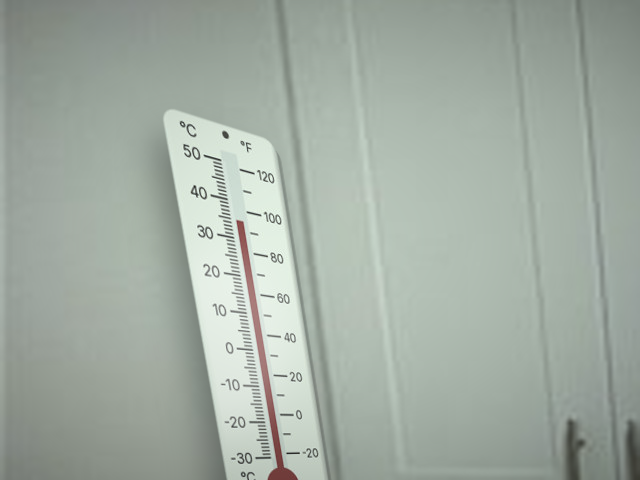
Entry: 35°C
